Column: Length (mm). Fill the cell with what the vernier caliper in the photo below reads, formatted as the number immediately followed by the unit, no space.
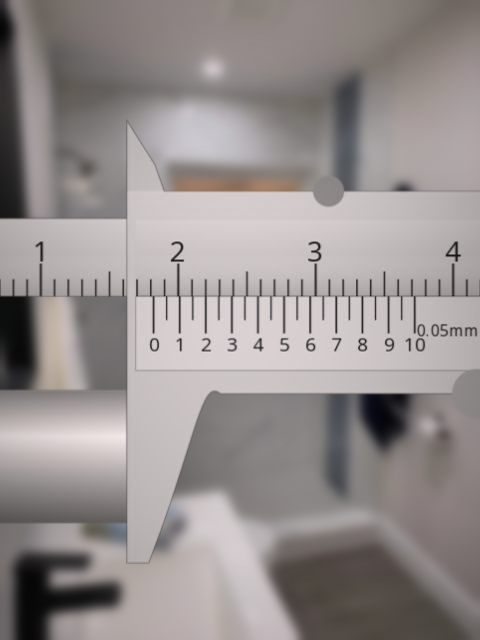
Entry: 18.2mm
